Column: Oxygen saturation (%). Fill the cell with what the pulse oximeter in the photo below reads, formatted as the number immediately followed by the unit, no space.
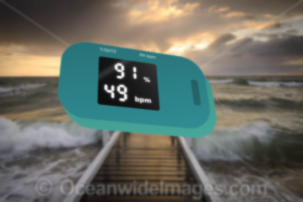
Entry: 91%
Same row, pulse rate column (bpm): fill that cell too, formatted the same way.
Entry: 49bpm
